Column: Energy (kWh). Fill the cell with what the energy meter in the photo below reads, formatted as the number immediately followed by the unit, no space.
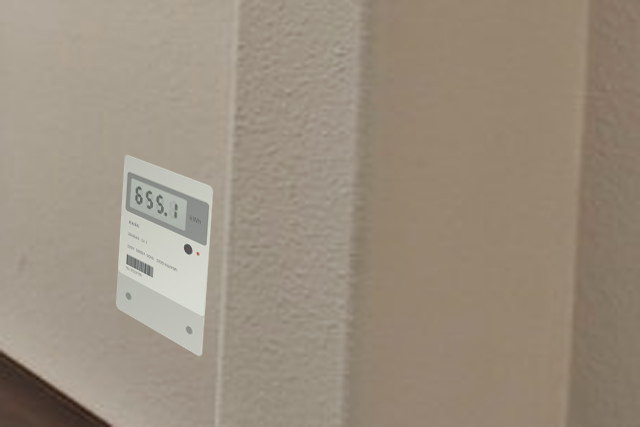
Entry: 655.1kWh
